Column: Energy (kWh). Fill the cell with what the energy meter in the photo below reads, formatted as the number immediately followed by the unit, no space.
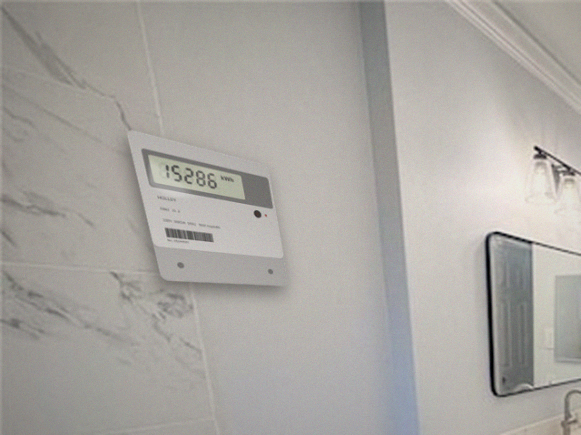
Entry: 15286kWh
